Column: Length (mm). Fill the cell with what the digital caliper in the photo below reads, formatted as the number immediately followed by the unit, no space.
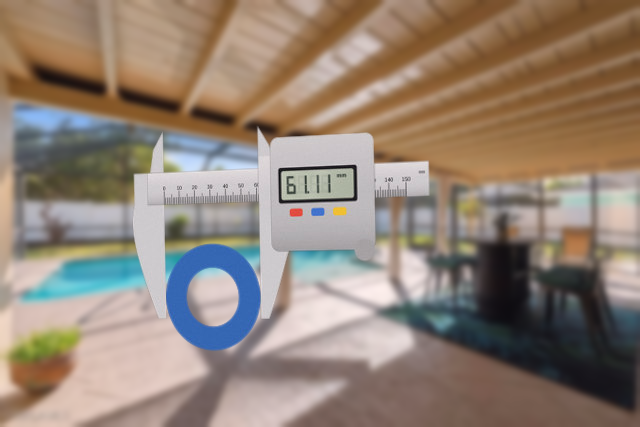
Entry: 61.11mm
